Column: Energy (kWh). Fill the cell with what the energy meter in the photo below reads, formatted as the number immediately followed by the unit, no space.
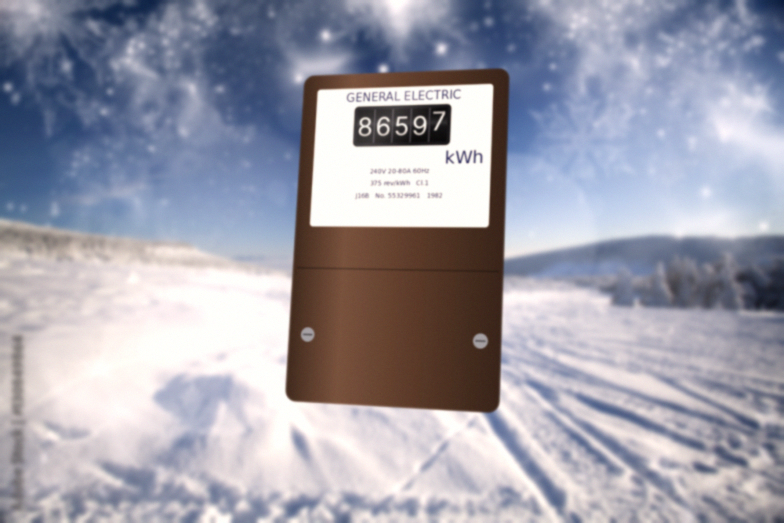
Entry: 86597kWh
